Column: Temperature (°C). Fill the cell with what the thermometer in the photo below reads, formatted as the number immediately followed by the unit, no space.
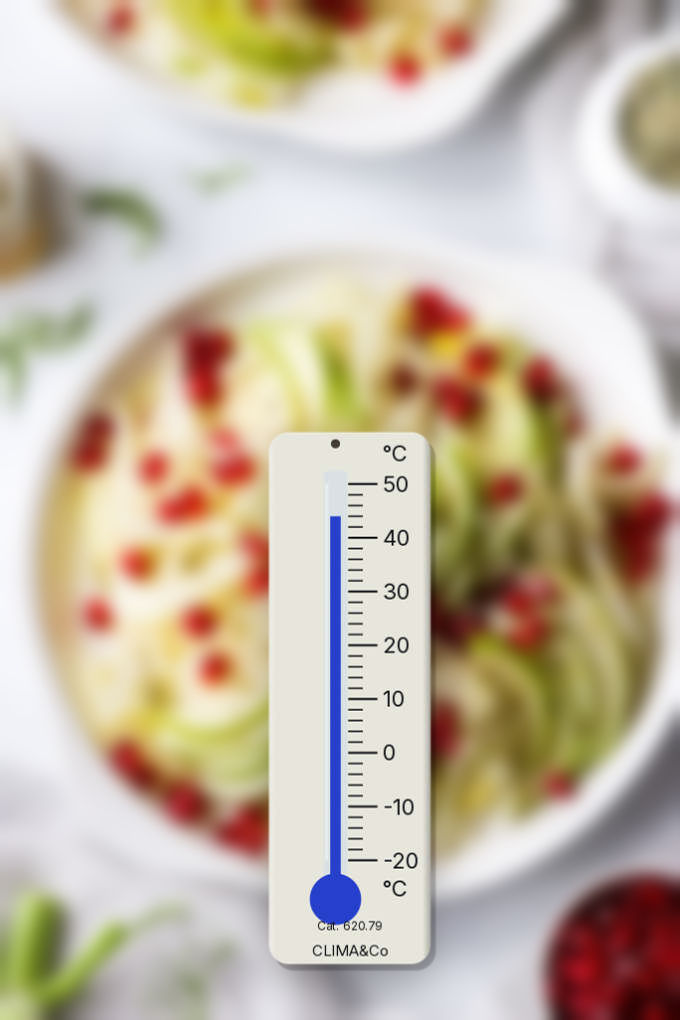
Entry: 44°C
